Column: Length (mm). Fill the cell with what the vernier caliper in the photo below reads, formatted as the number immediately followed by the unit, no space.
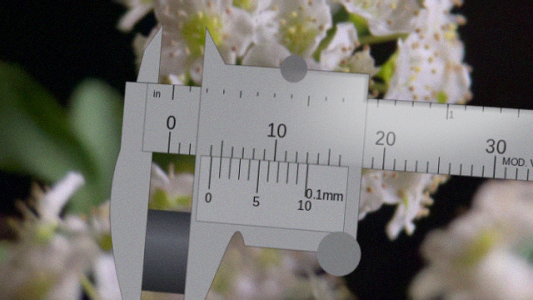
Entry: 4.1mm
